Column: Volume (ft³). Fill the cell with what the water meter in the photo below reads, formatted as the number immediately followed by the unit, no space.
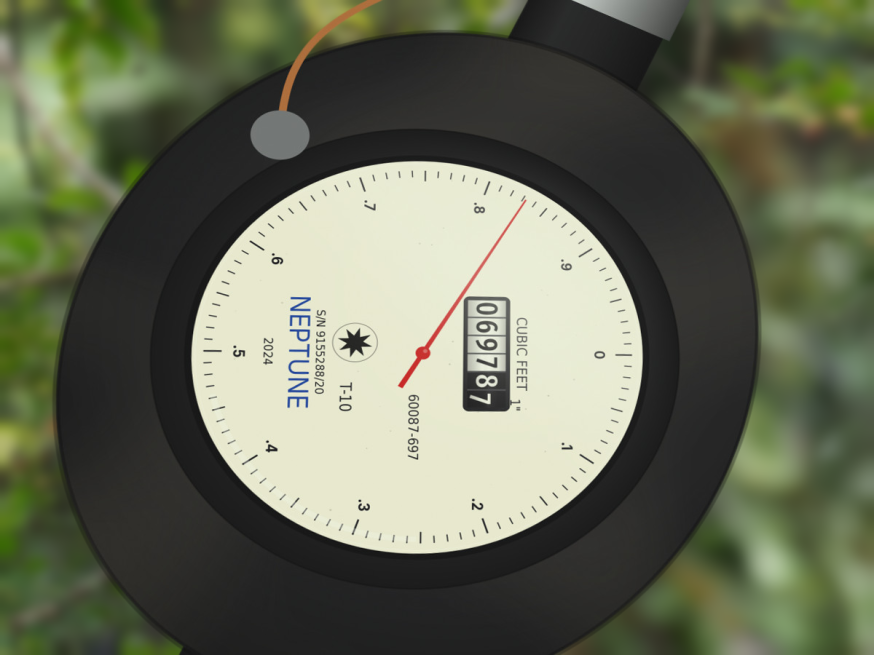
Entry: 69786.83ft³
